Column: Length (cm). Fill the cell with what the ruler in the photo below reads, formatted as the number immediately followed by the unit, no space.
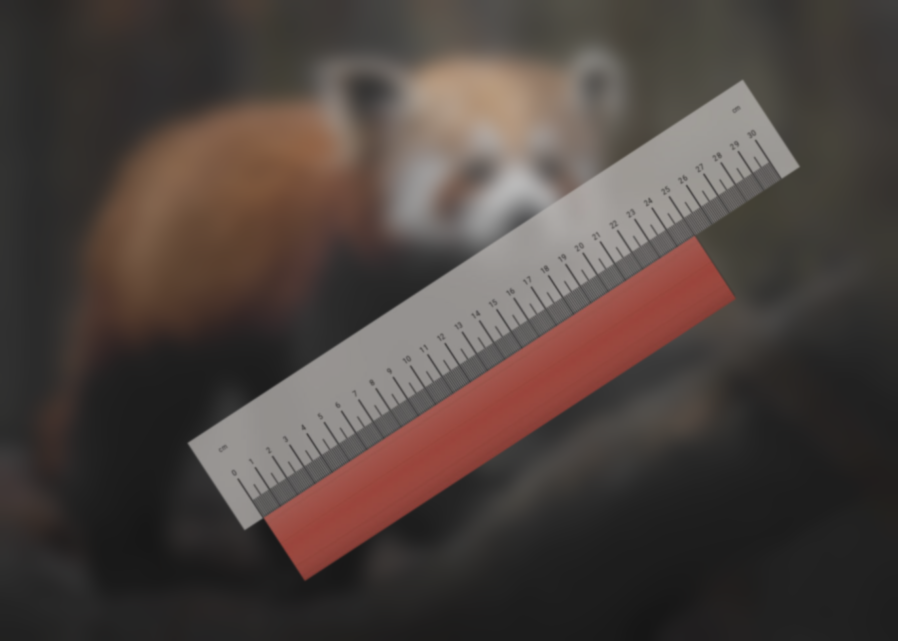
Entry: 25cm
